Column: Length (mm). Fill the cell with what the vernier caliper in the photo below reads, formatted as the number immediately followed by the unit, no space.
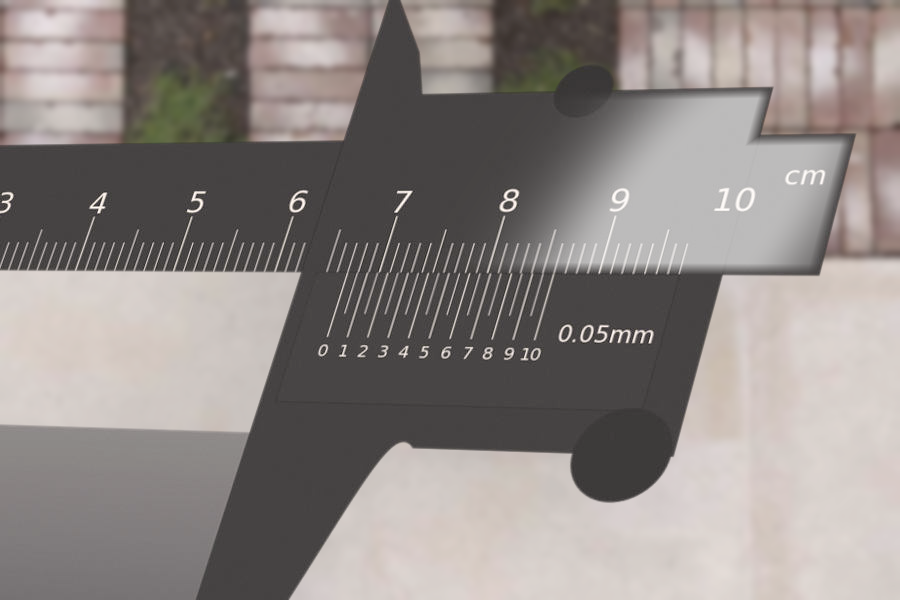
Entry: 67.0mm
